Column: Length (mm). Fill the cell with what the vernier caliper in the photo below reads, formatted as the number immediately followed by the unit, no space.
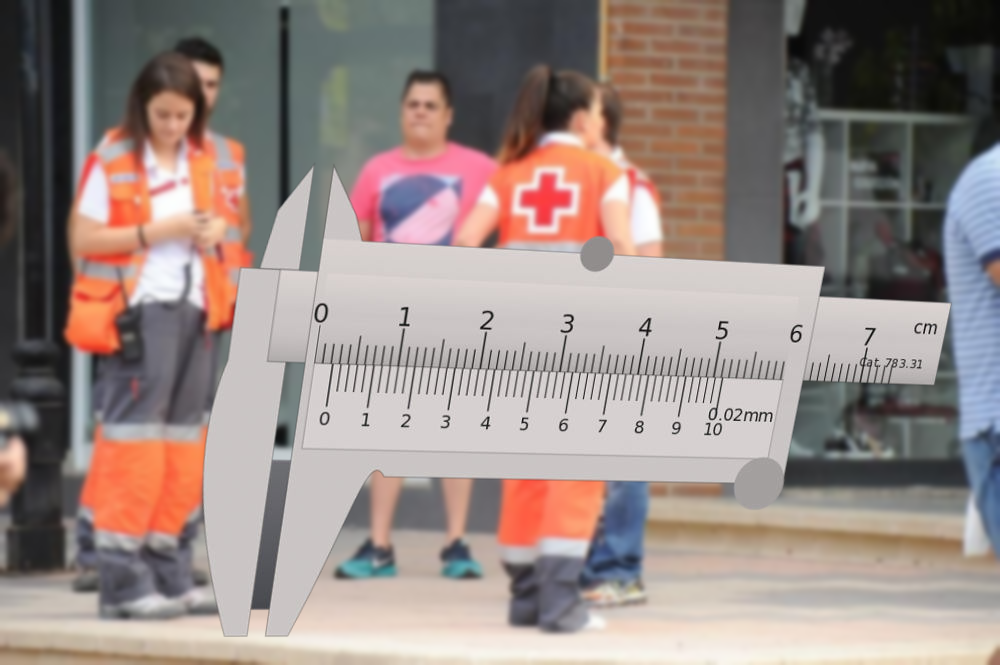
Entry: 2.2mm
